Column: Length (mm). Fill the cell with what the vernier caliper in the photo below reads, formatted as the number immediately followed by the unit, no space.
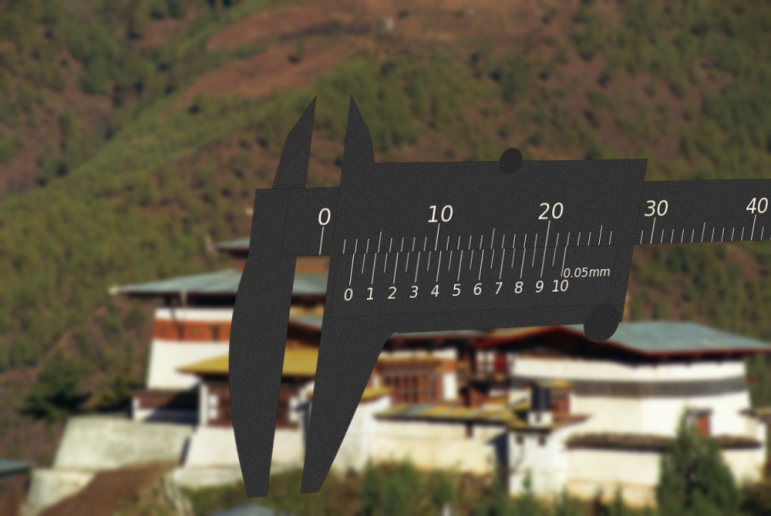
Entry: 2.9mm
